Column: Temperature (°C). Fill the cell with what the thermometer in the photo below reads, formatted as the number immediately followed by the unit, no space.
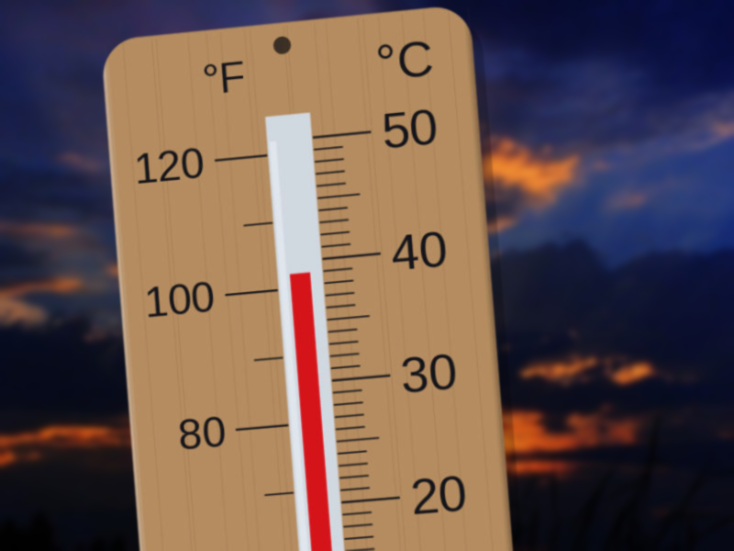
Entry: 39°C
